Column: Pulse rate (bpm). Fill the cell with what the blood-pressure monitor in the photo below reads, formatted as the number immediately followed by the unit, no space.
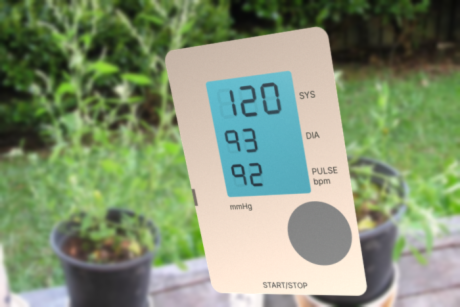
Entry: 92bpm
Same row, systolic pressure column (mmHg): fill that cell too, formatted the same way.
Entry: 120mmHg
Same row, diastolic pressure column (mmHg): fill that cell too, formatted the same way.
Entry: 93mmHg
